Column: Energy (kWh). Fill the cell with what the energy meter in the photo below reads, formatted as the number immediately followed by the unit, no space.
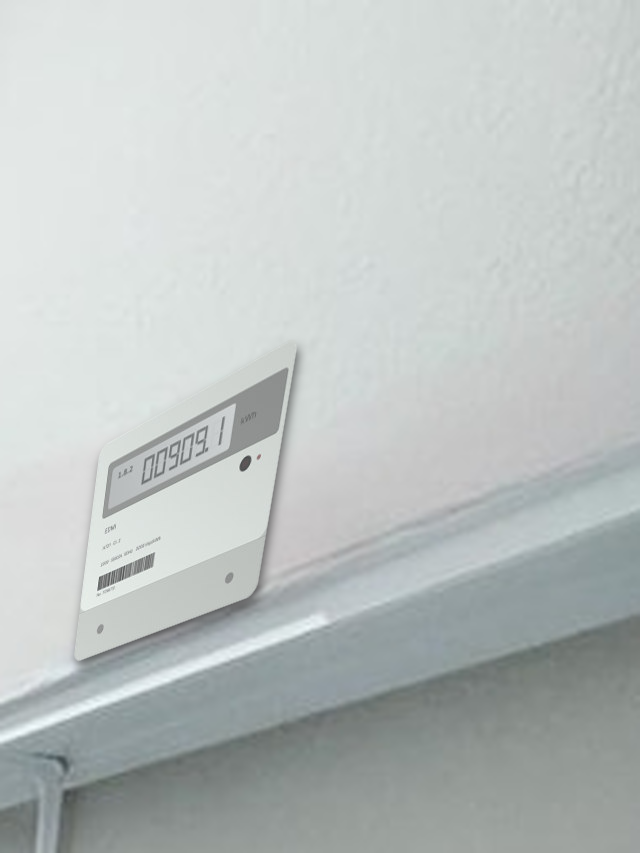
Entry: 909.1kWh
